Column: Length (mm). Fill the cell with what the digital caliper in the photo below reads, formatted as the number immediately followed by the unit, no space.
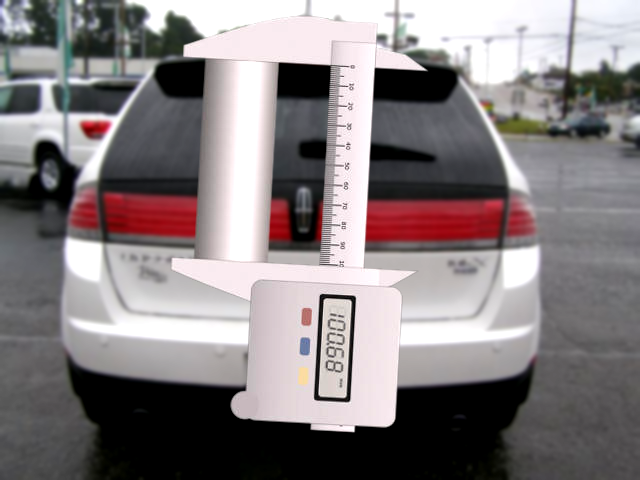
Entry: 100.68mm
